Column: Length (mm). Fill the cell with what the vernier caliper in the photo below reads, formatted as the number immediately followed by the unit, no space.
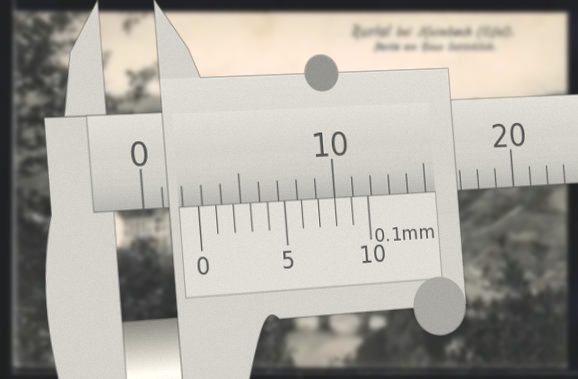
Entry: 2.8mm
